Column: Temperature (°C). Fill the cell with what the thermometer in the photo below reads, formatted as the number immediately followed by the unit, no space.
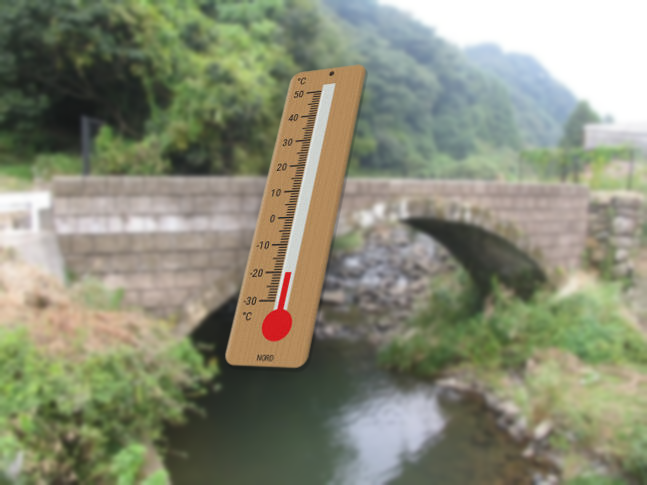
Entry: -20°C
